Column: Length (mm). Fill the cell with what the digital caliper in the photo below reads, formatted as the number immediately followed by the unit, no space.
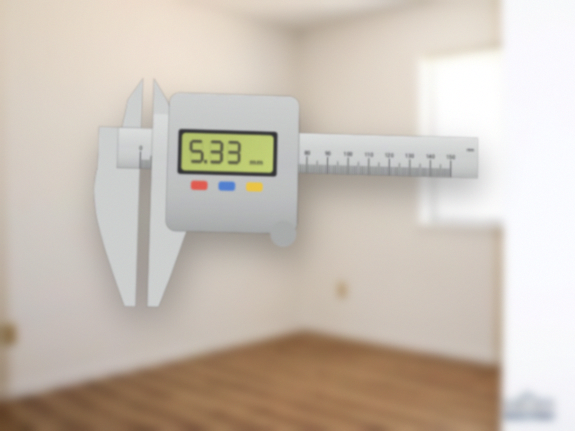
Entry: 5.33mm
